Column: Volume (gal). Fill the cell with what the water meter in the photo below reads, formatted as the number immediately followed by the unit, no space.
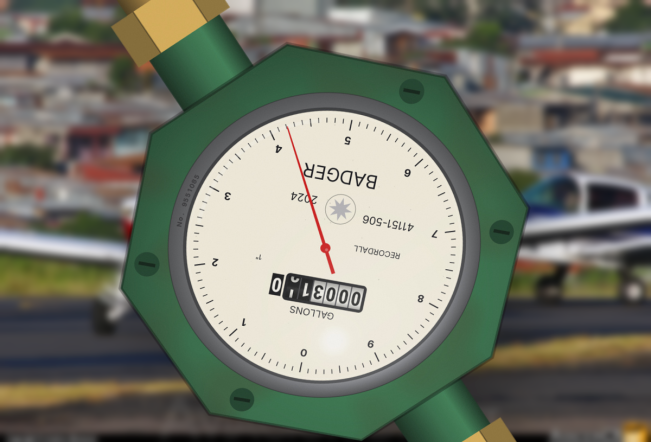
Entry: 3114.2gal
